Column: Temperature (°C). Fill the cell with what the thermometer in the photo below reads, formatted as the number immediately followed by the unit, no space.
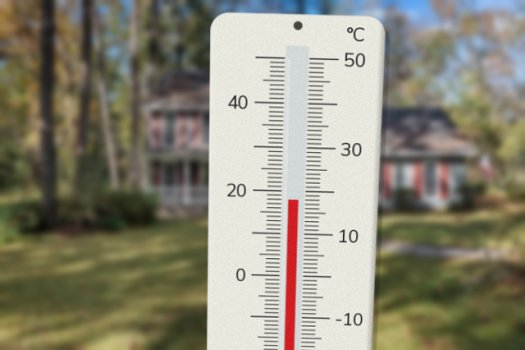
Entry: 18°C
